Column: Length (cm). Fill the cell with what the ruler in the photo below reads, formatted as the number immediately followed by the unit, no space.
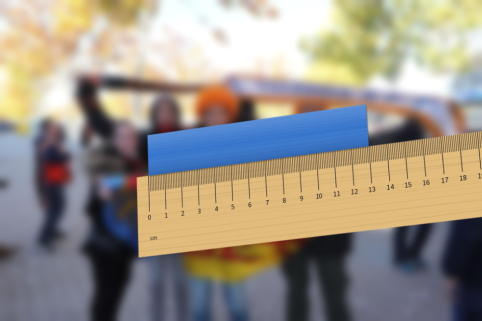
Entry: 13cm
